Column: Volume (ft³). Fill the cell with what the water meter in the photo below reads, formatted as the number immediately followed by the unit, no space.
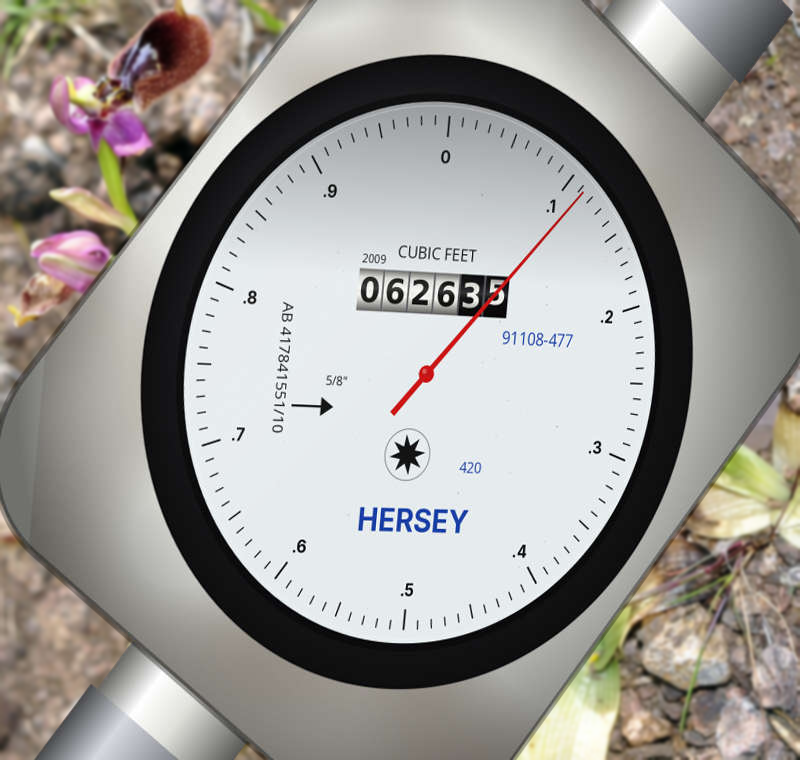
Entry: 62635.11ft³
